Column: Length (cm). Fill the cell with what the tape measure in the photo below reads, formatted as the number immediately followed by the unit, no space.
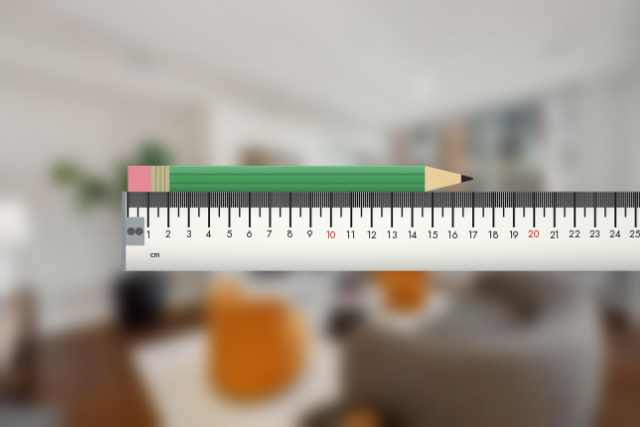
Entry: 17cm
